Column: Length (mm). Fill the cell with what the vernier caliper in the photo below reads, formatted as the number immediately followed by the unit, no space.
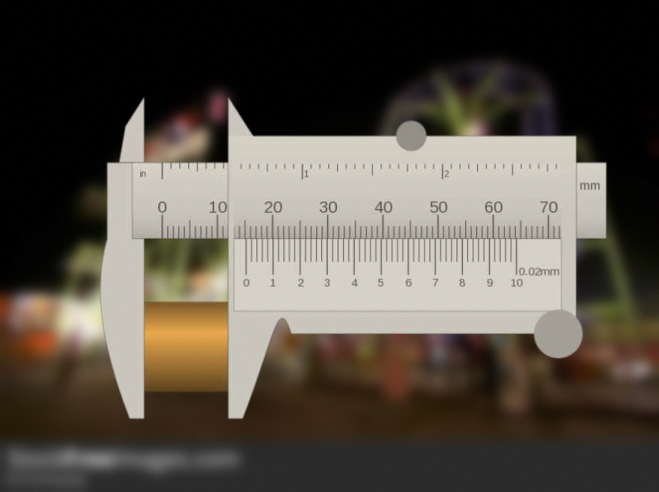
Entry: 15.2mm
